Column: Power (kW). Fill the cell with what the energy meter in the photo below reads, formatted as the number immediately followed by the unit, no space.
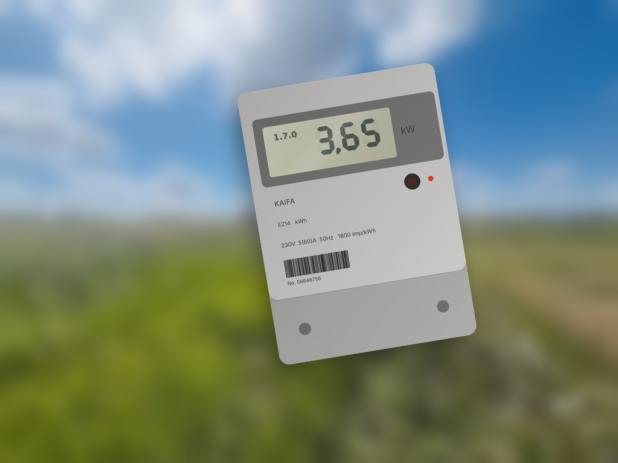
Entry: 3.65kW
